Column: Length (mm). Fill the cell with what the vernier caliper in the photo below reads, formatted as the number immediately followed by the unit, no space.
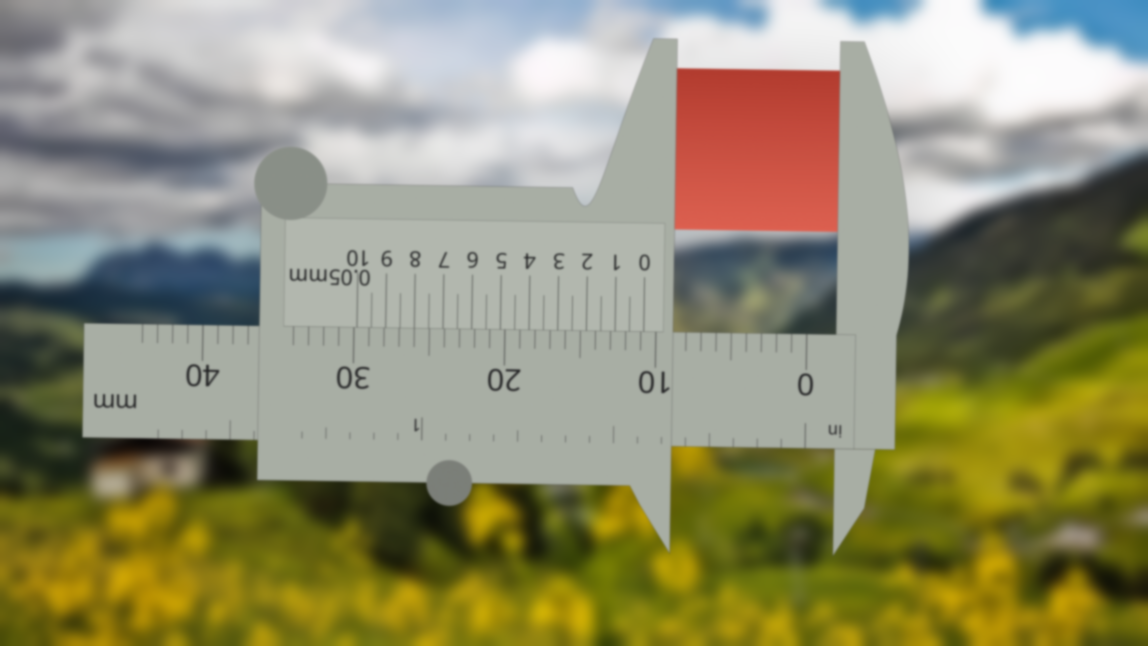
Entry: 10.8mm
